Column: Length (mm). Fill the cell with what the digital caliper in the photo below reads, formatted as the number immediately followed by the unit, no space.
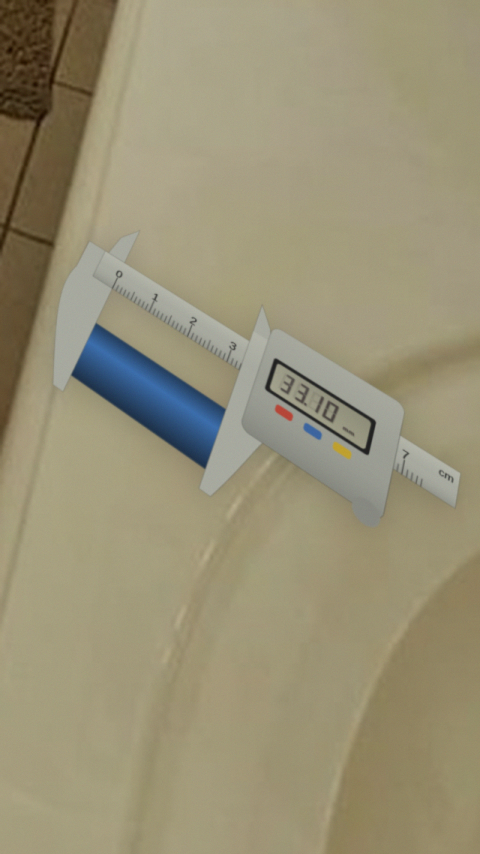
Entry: 33.10mm
